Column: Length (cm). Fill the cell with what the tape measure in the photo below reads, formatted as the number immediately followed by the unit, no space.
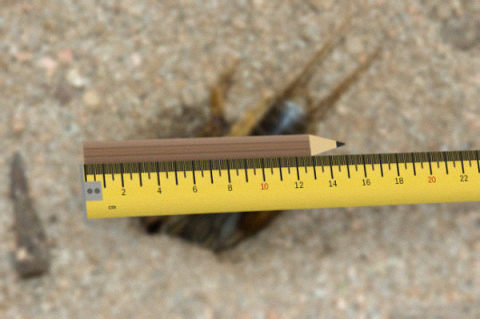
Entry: 15cm
